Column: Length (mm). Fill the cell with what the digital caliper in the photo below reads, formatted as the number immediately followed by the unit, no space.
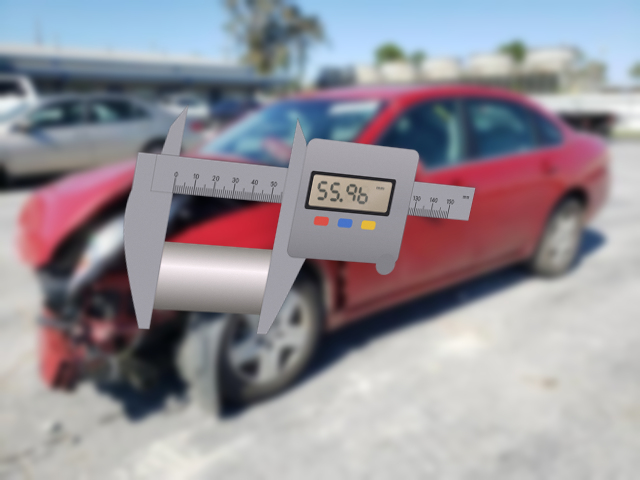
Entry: 55.96mm
